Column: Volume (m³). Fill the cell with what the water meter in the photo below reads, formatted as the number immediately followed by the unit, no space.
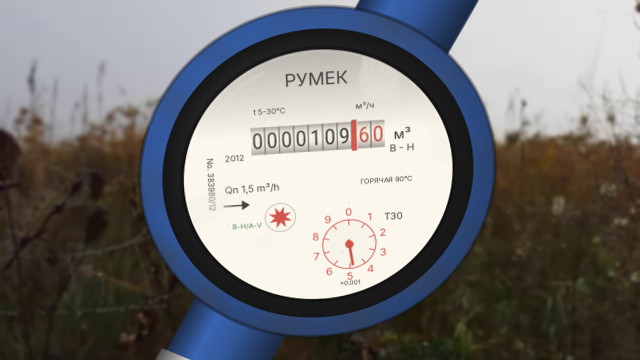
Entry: 109.604m³
